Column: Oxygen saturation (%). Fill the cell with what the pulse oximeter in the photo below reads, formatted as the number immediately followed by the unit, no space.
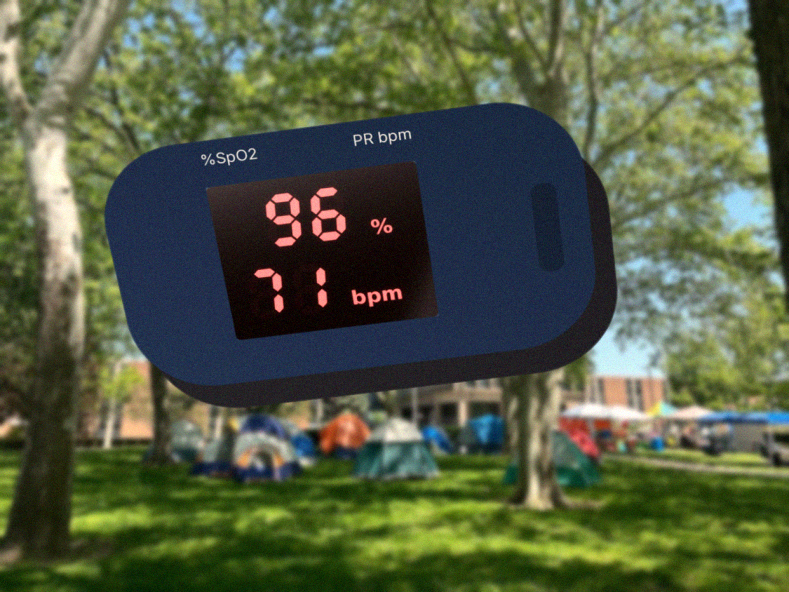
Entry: 96%
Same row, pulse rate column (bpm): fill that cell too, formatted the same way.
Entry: 71bpm
